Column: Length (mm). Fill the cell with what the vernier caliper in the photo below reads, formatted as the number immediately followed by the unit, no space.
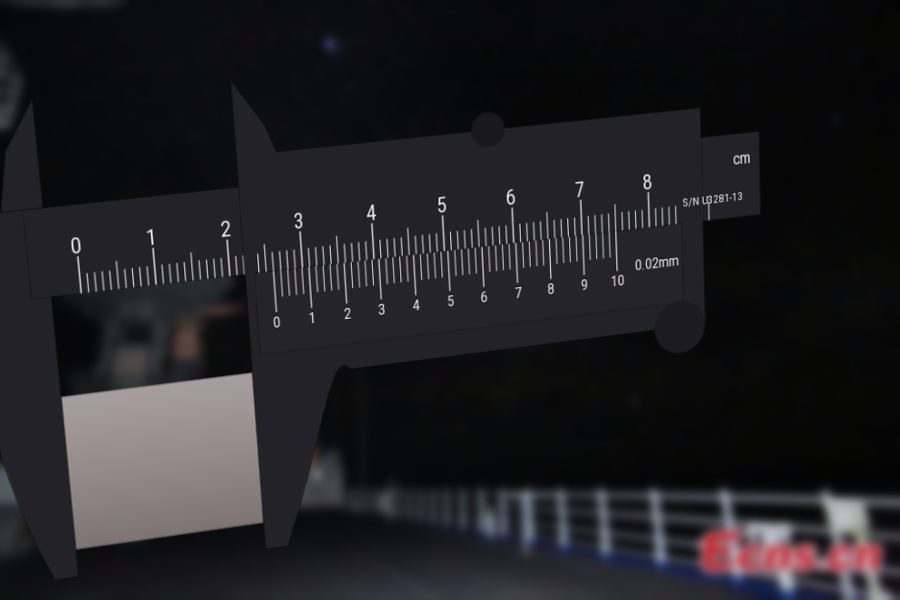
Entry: 26.0mm
